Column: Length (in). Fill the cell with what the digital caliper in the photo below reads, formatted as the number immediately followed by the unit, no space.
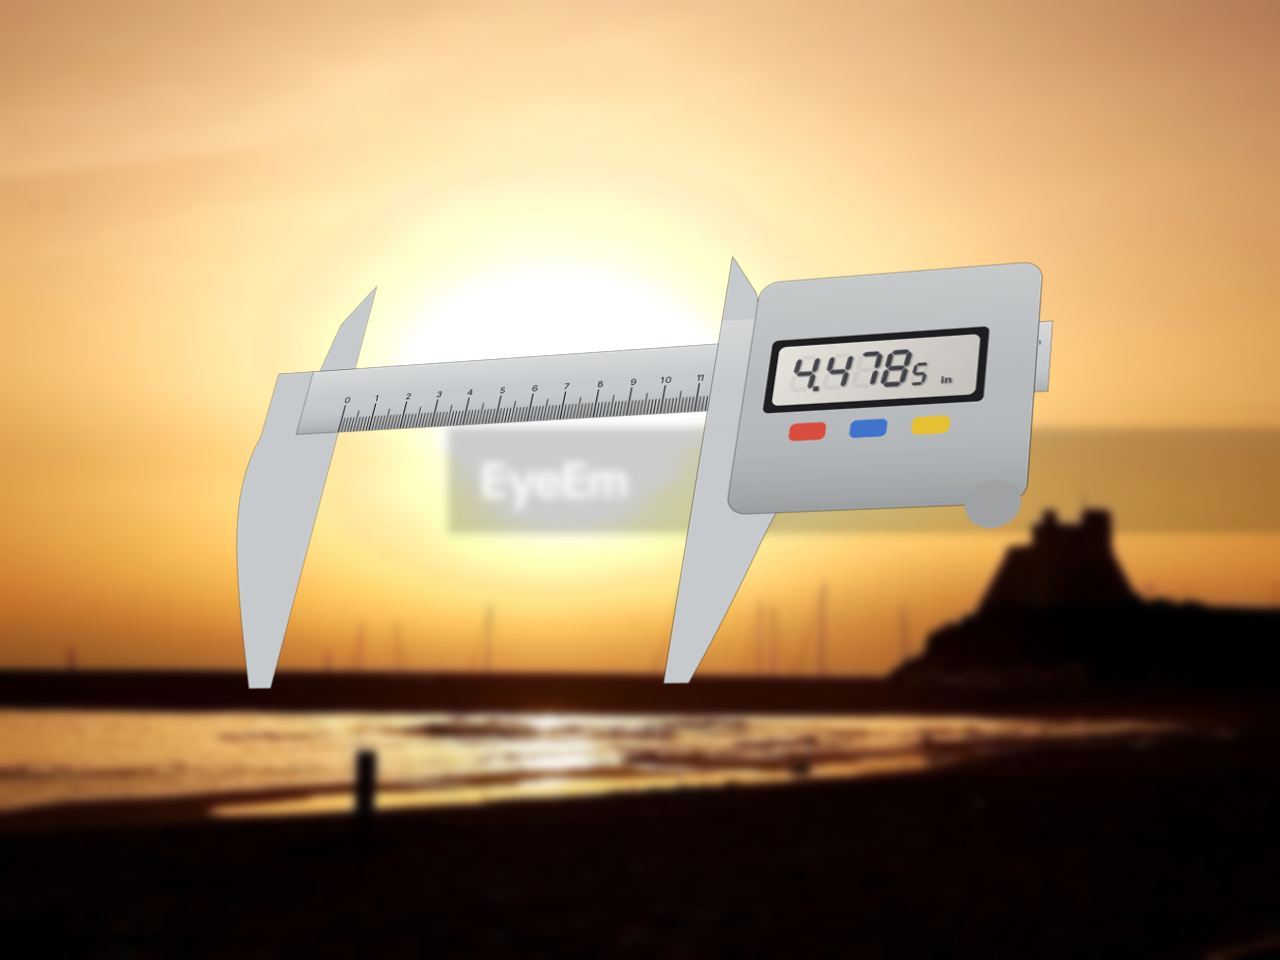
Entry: 4.4785in
